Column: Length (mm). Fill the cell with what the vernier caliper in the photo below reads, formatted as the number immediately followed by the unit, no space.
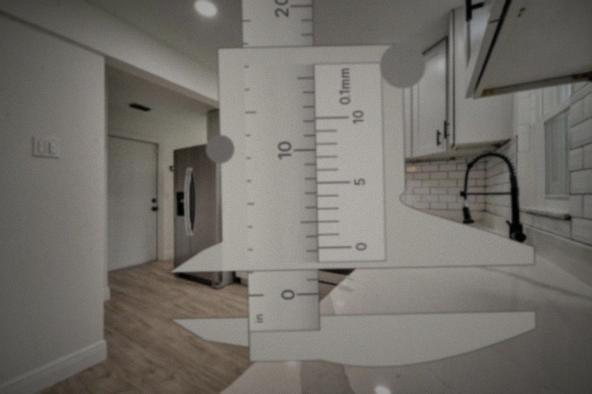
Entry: 3.2mm
